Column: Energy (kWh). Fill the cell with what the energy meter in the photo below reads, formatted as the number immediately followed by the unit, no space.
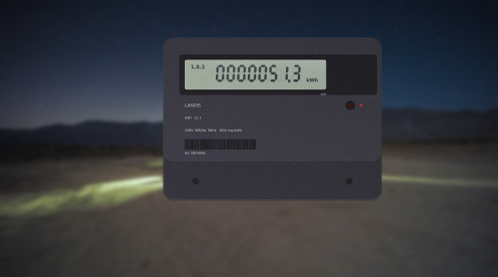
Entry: 51.3kWh
